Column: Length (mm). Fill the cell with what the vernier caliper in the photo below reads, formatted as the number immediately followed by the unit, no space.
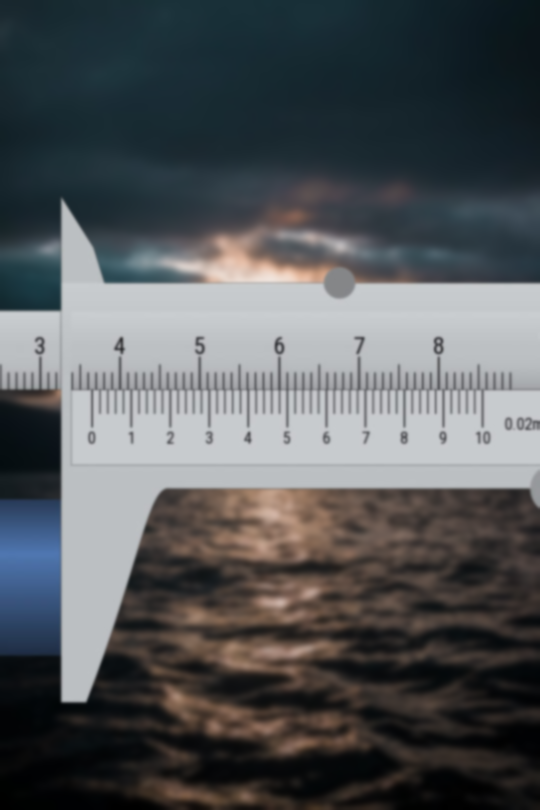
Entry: 36.5mm
